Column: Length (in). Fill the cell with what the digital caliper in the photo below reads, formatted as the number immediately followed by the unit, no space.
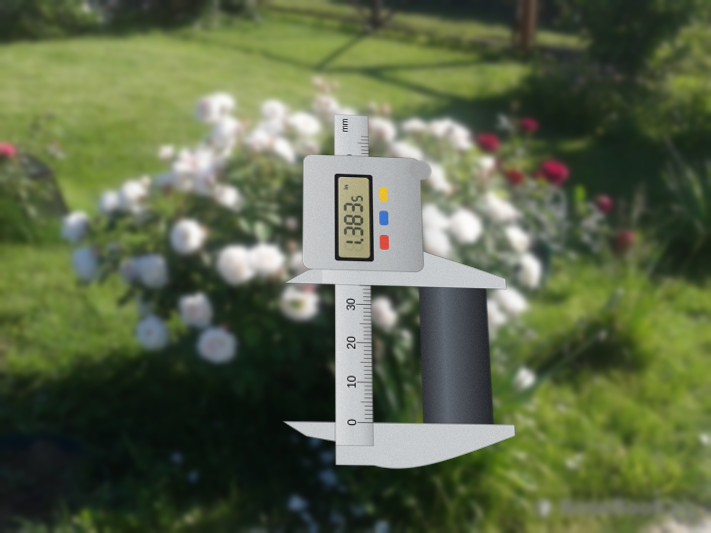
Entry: 1.3835in
